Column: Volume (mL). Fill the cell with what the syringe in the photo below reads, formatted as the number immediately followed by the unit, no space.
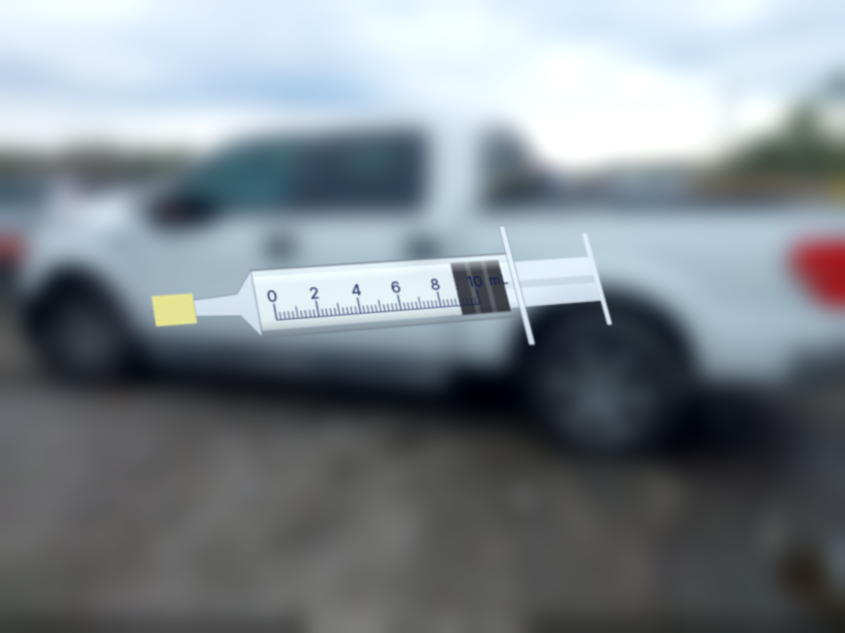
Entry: 9mL
